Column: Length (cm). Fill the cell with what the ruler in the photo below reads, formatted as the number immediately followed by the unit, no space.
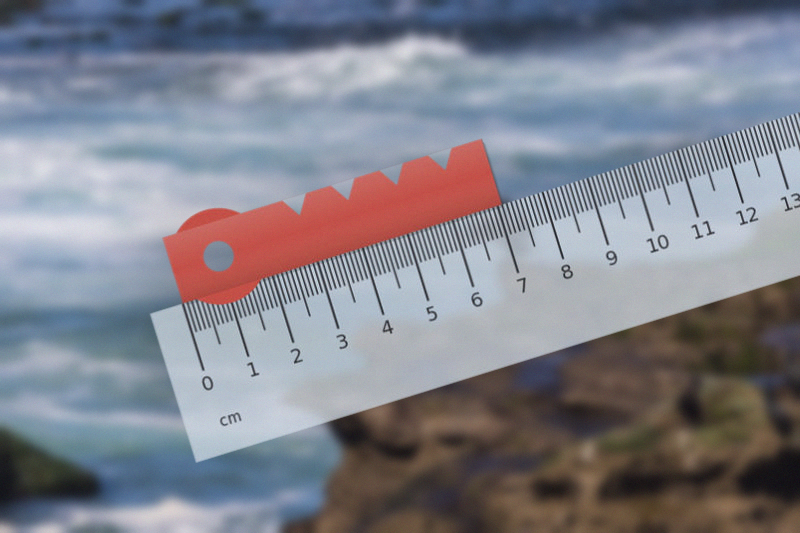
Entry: 7.1cm
